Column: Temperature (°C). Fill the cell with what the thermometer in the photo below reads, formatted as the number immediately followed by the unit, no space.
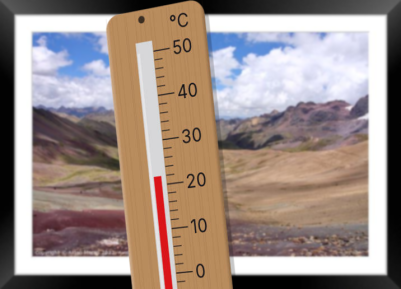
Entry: 22°C
